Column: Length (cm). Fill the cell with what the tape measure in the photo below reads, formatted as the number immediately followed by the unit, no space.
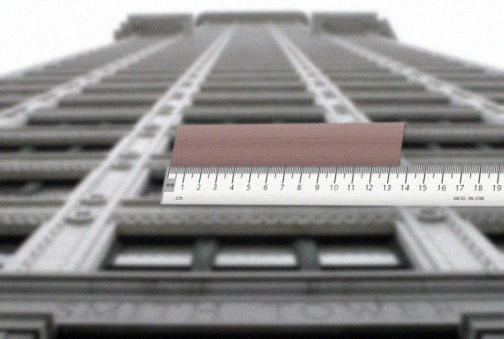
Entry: 13.5cm
